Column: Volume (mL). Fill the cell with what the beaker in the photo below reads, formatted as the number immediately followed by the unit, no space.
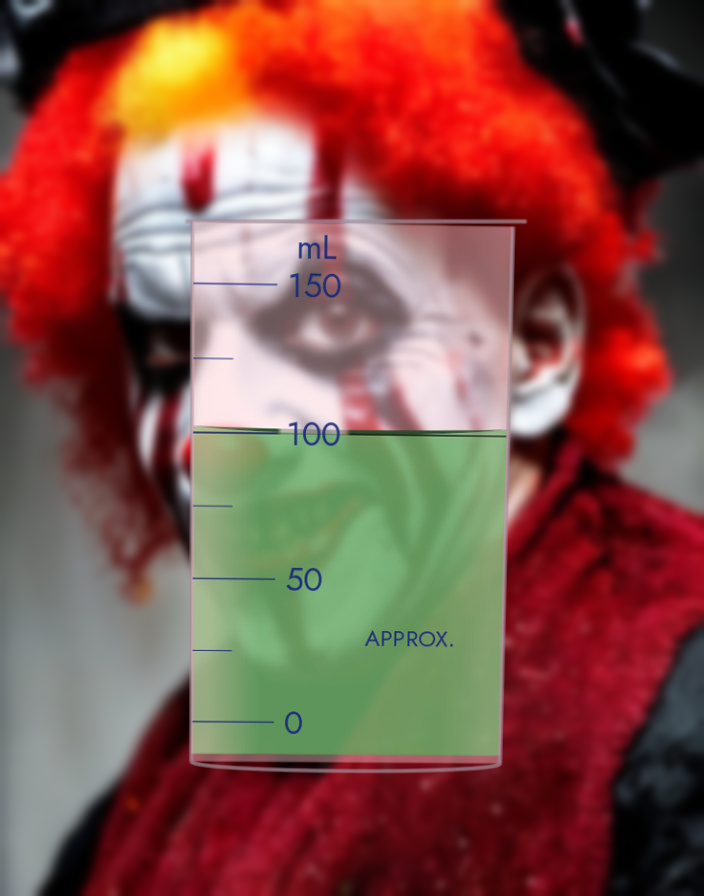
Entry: 100mL
